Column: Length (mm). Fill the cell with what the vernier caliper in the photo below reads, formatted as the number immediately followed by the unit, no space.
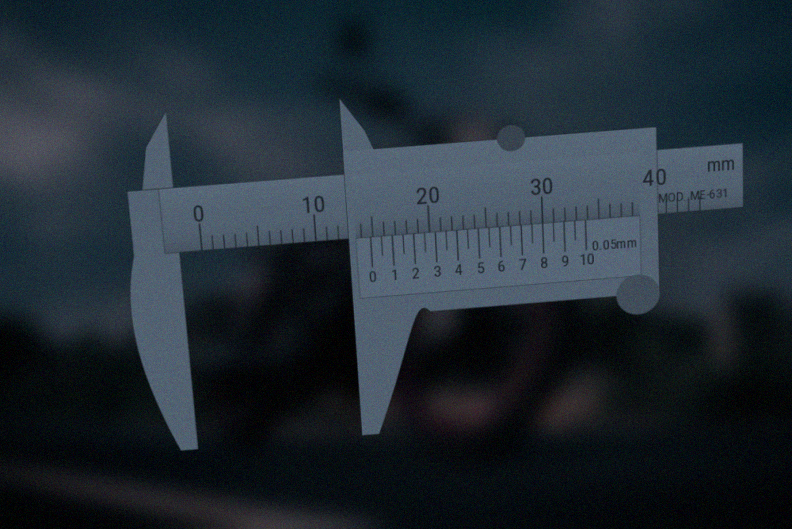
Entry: 14.8mm
